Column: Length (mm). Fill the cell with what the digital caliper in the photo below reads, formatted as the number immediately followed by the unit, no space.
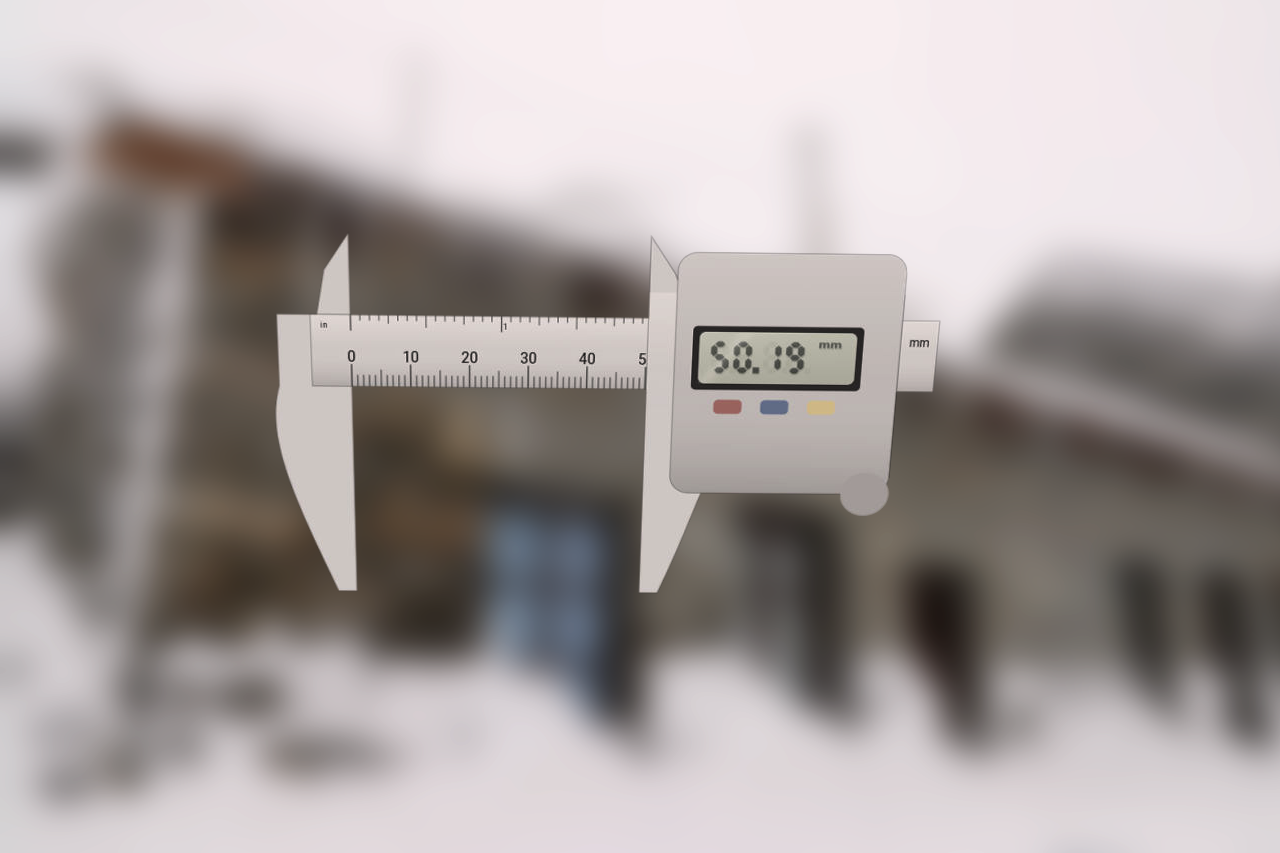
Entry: 50.19mm
